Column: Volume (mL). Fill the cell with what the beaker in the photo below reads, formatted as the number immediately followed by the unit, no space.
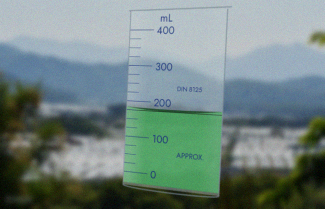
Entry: 175mL
